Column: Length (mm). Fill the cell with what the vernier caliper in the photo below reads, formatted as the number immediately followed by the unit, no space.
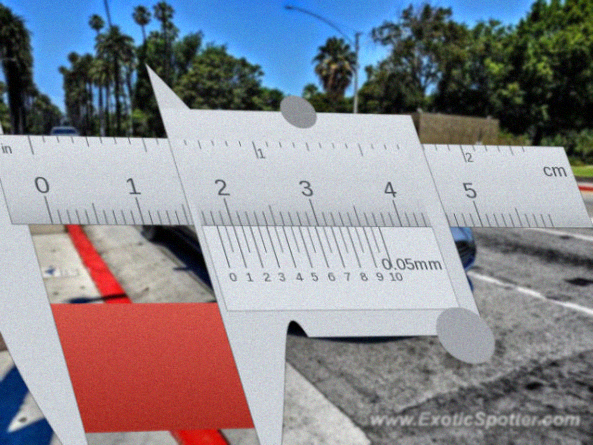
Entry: 18.2mm
